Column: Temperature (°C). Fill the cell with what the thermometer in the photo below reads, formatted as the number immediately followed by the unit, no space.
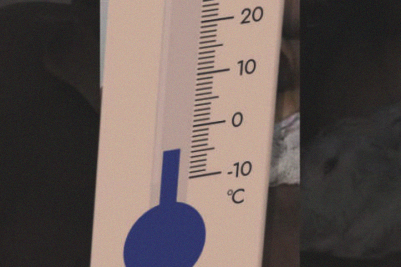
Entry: -4°C
